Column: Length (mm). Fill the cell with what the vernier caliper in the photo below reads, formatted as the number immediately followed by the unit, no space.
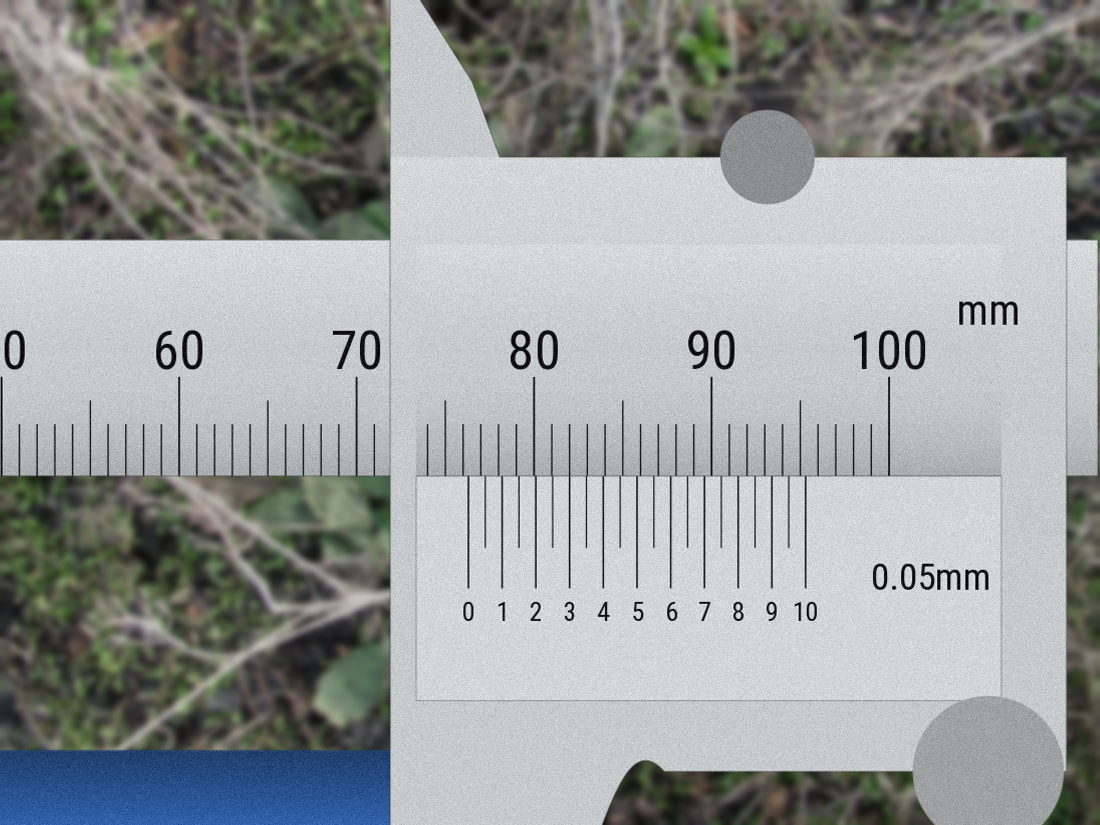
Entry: 76.3mm
